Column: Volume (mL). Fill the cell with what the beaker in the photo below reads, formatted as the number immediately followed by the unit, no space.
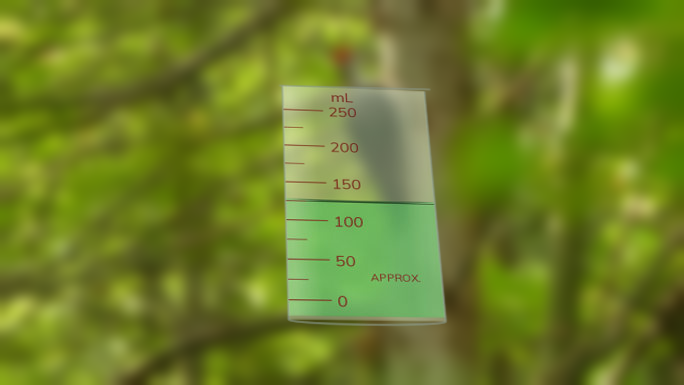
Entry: 125mL
